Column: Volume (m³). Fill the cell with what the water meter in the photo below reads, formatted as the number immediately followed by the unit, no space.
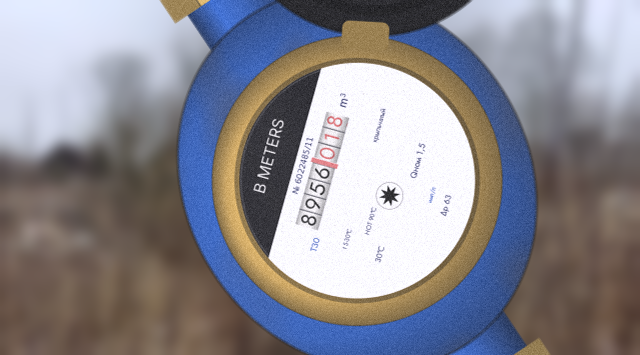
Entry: 8956.018m³
